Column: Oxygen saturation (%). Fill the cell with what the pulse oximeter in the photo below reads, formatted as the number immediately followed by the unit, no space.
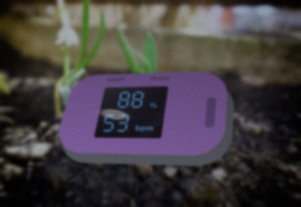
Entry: 88%
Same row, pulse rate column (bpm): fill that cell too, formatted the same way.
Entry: 53bpm
